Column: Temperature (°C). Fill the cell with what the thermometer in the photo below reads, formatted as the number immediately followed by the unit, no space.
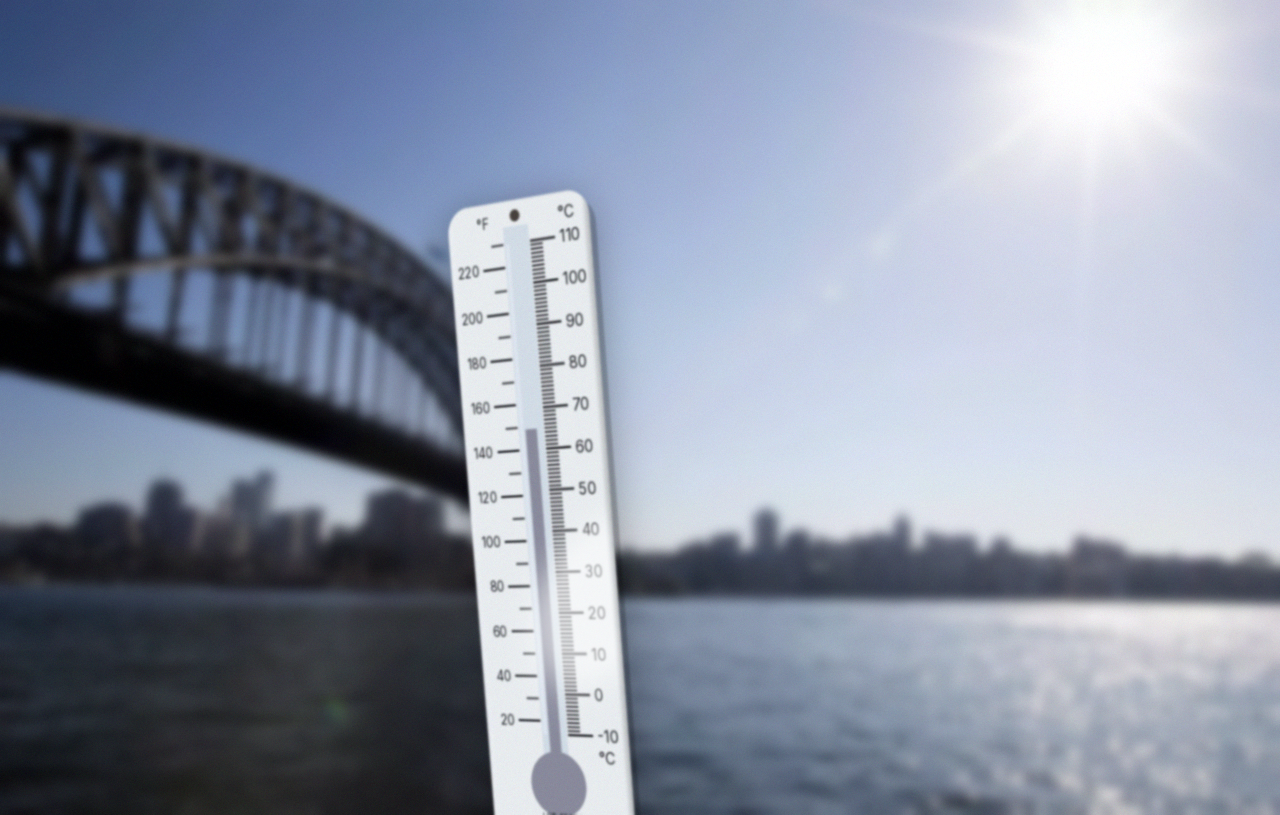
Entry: 65°C
